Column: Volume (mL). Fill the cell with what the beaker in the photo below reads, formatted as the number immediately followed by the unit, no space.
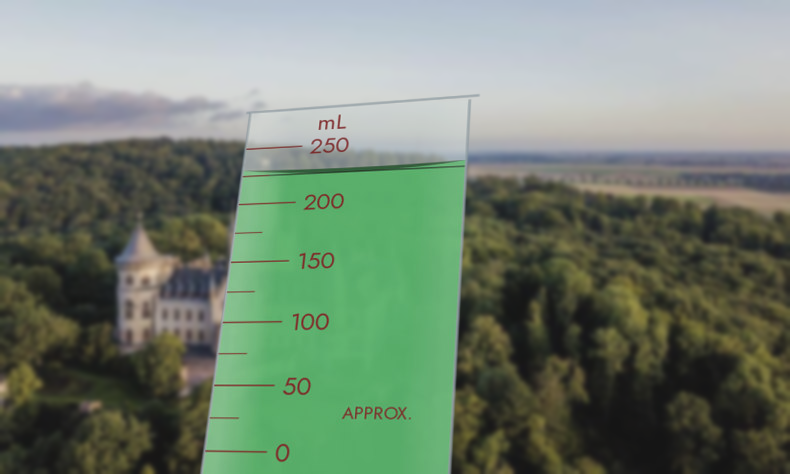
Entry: 225mL
